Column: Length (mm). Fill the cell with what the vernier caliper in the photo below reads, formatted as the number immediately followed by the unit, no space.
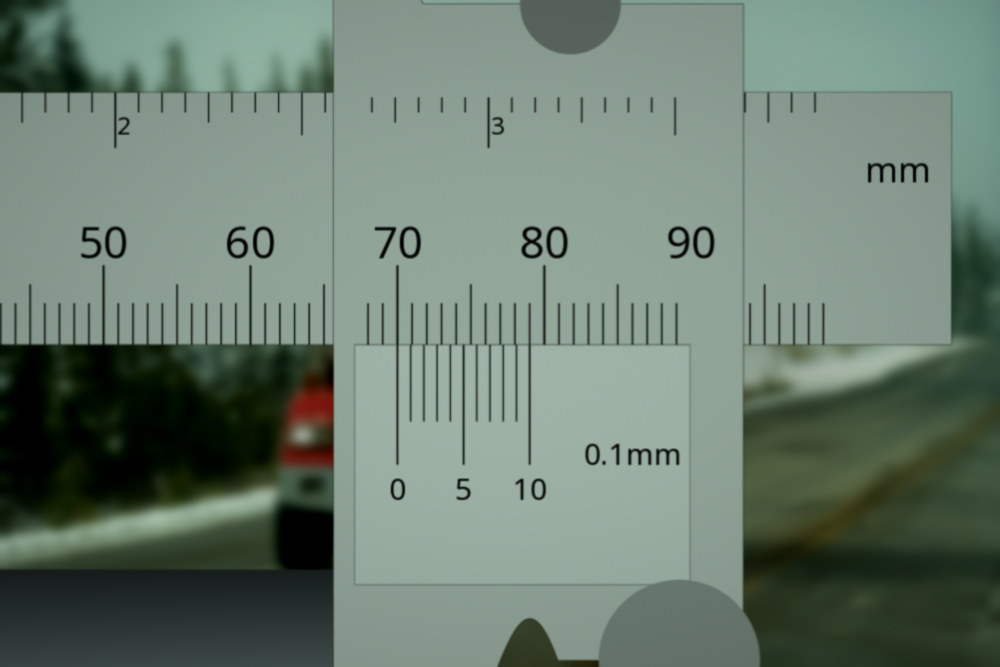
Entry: 70.0mm
